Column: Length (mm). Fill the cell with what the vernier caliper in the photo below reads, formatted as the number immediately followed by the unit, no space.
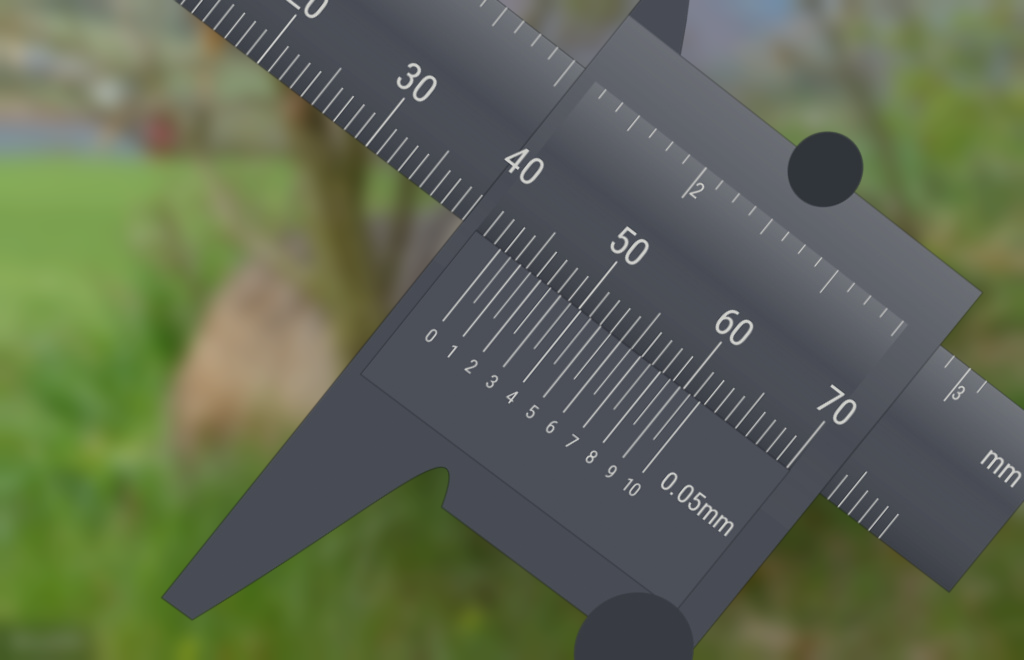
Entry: 42.6mm
